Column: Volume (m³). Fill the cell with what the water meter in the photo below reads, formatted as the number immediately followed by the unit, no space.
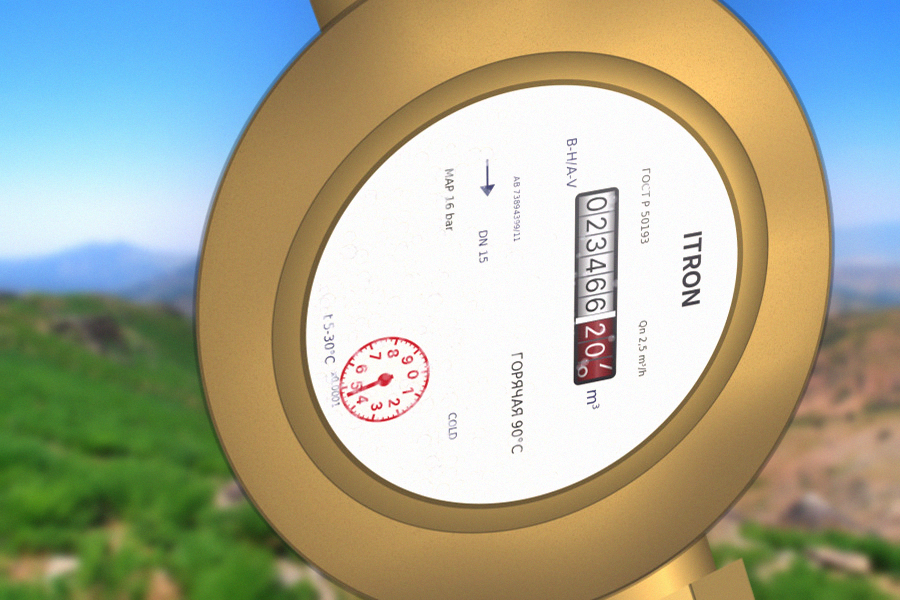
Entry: 23466.2074m³
